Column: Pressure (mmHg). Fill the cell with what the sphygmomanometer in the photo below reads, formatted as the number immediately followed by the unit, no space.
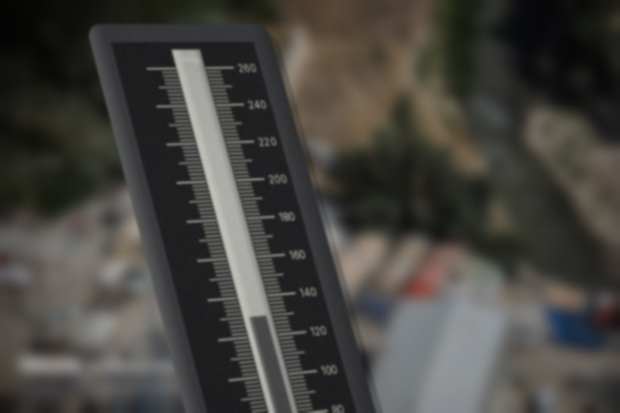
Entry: 130mmHg
